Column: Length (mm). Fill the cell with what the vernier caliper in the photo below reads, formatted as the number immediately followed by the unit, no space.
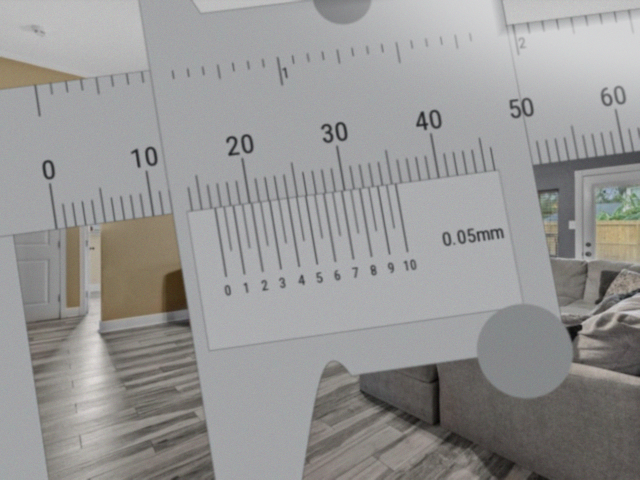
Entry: 16.4mm
